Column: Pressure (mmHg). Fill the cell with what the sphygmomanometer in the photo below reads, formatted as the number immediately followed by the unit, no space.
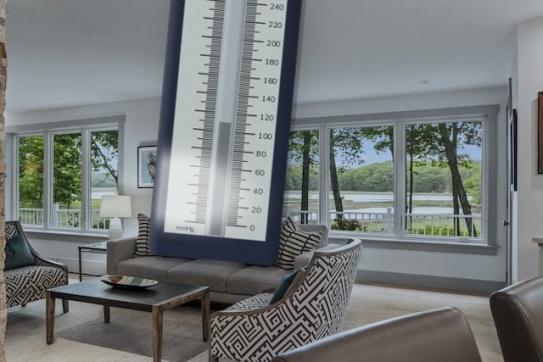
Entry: 110mmHg
